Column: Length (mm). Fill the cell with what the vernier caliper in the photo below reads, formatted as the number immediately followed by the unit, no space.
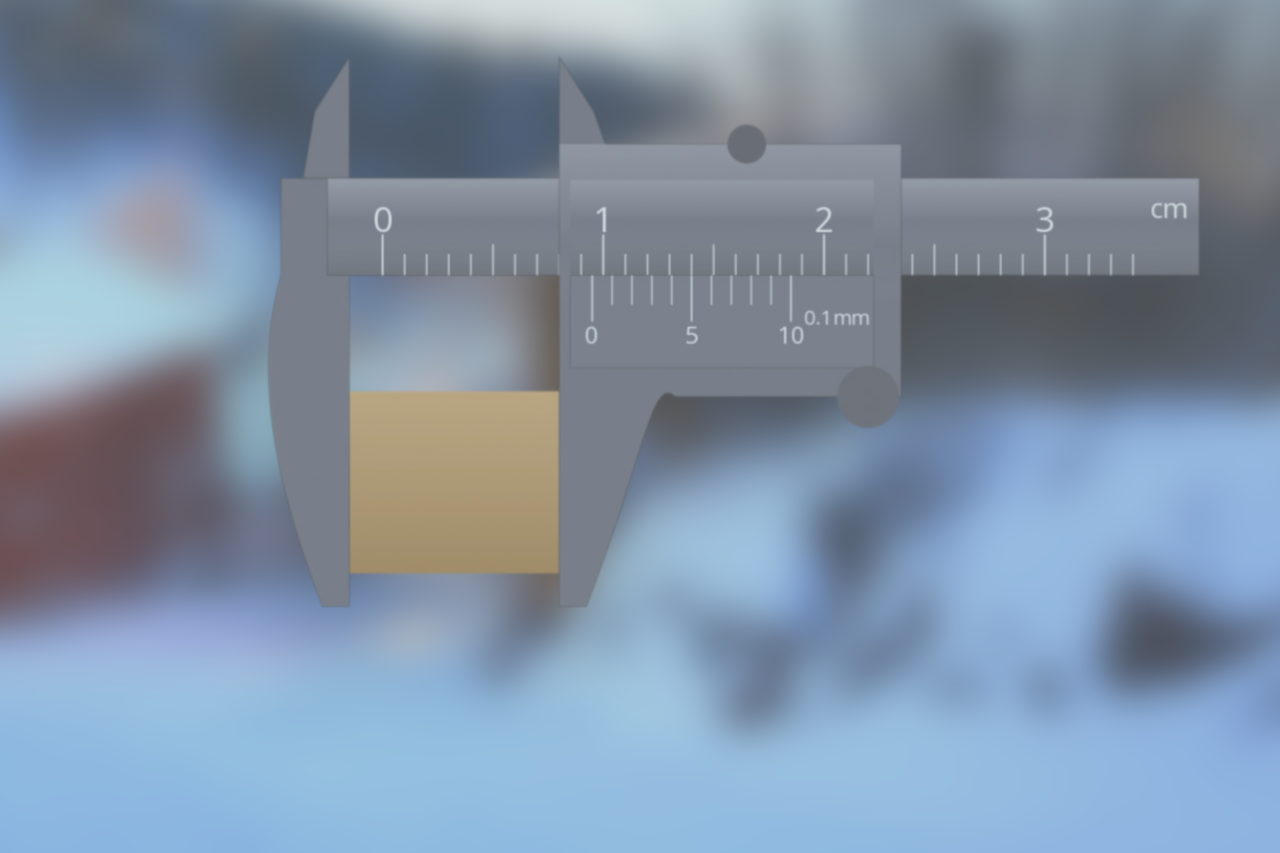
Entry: 9.5mm
